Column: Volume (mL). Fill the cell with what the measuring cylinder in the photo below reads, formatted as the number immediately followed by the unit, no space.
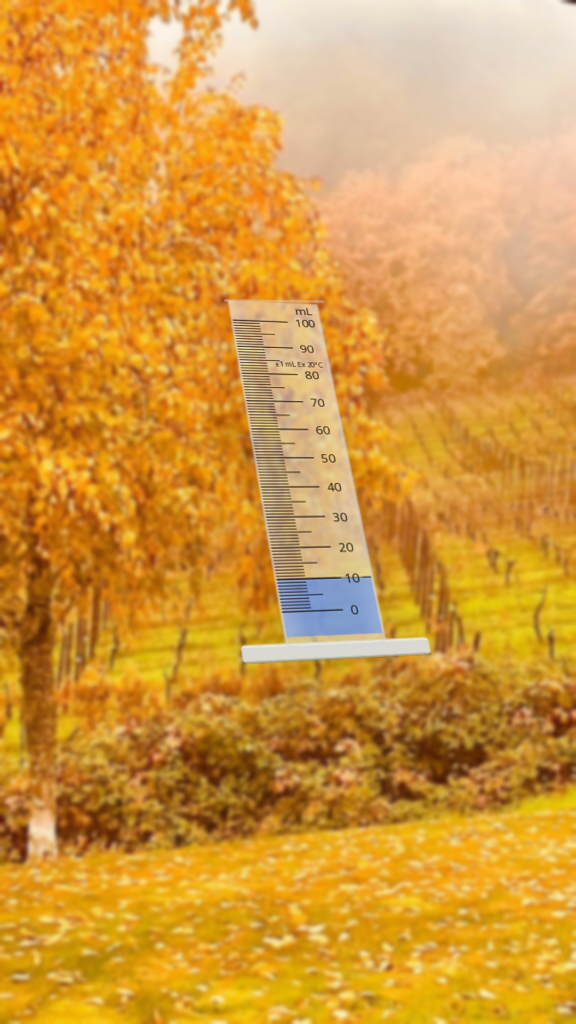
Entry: 10mL
